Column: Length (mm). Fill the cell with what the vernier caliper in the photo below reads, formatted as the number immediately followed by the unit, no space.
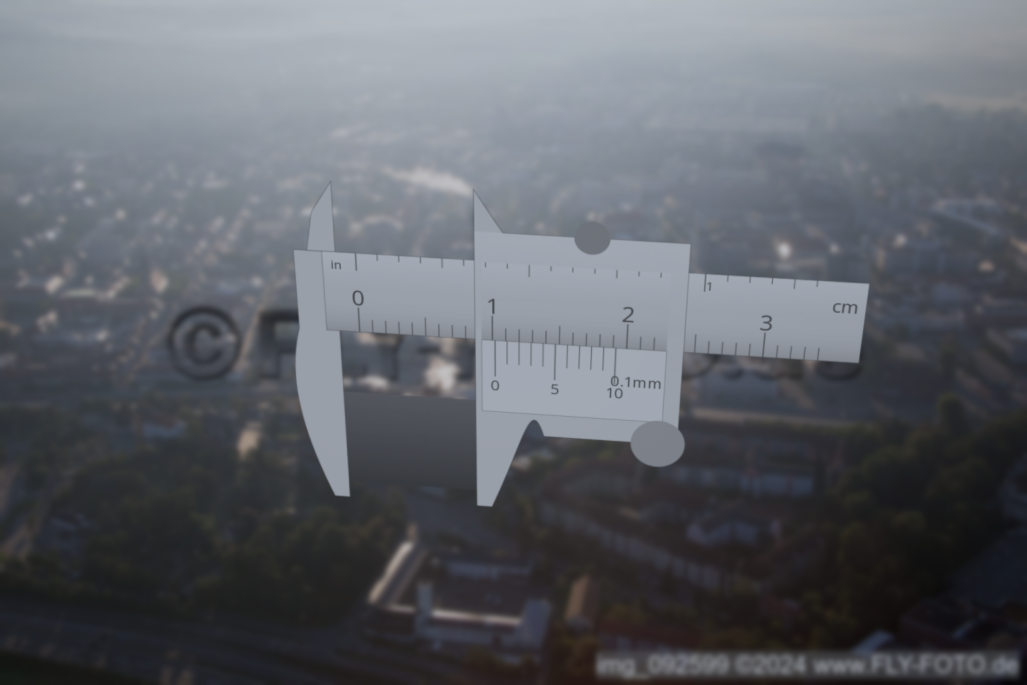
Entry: 10.2mm
